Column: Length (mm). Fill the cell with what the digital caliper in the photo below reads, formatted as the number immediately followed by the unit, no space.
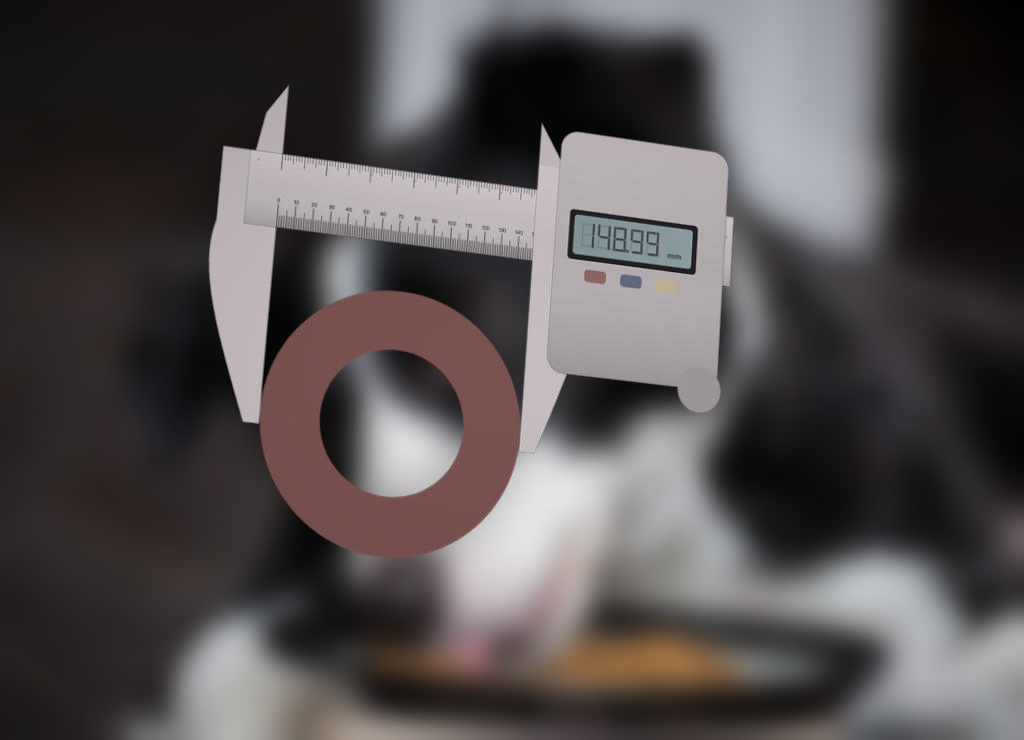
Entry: 148.99mm
